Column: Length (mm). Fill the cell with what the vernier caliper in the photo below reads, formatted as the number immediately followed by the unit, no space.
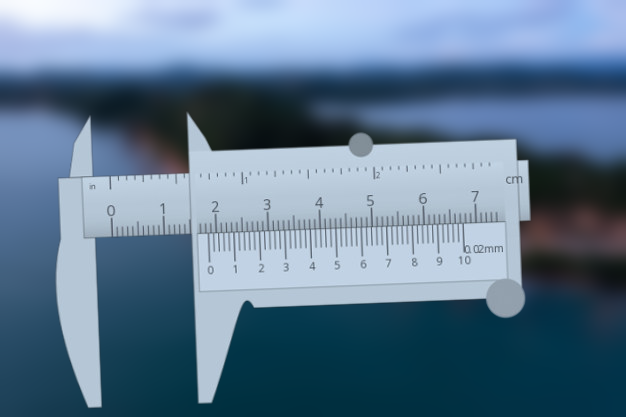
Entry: 18.5mm
